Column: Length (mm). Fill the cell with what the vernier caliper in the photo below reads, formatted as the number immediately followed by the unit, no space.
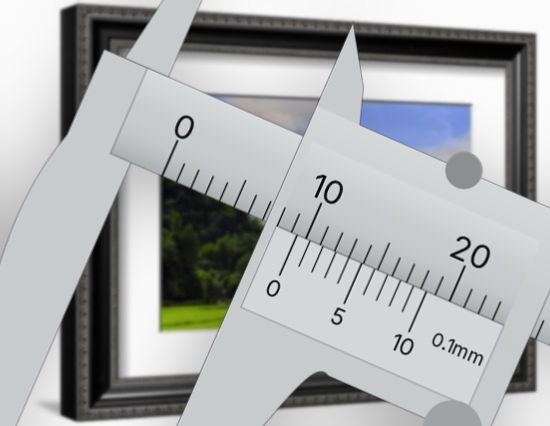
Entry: 9.4mm
